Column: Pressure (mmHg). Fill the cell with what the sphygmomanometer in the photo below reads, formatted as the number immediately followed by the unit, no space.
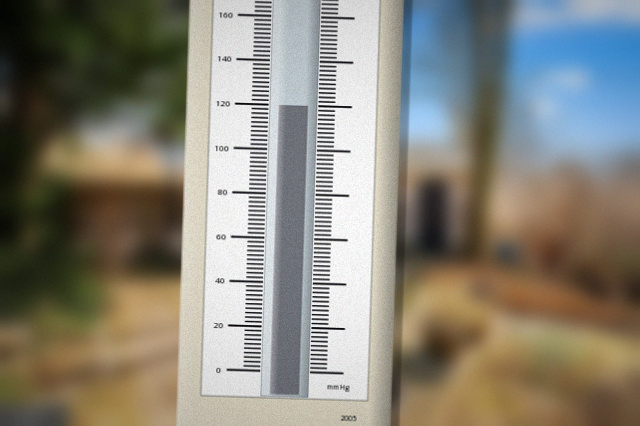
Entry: 120mmHg
